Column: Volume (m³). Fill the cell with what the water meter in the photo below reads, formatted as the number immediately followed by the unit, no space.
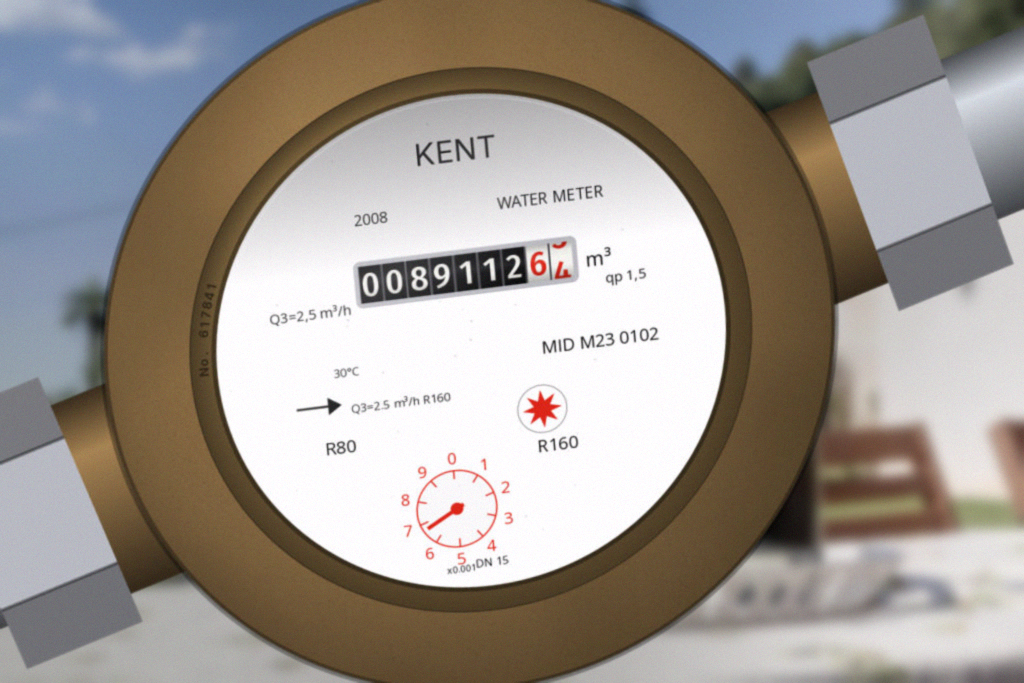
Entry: 89112.636m³
